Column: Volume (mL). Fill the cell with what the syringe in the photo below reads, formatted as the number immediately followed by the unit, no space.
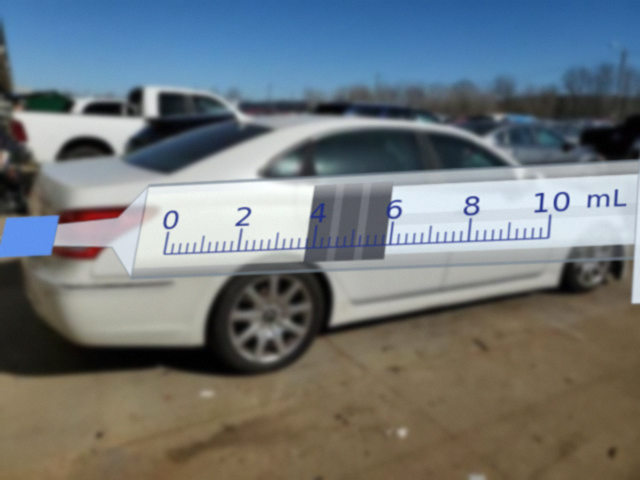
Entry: 3.8mL
